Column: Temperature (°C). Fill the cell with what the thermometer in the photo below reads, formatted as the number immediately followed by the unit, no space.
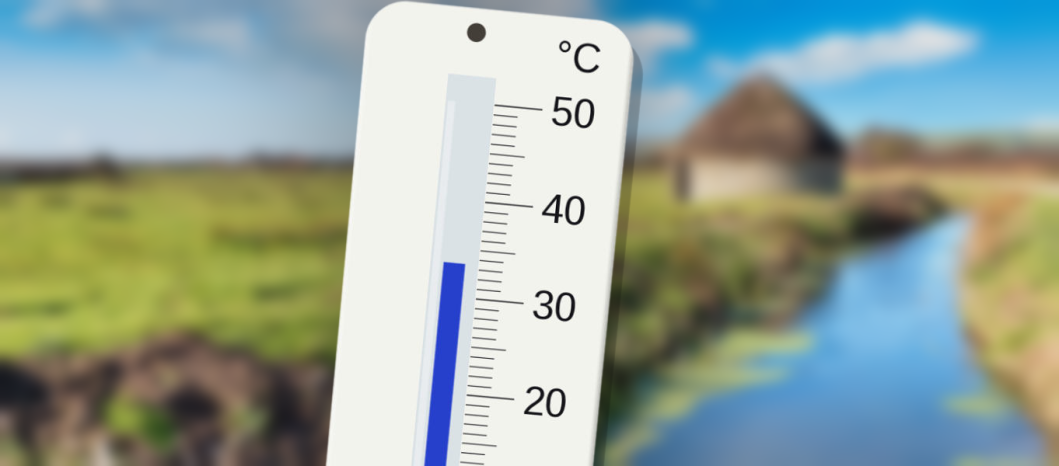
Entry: 33.5°C
